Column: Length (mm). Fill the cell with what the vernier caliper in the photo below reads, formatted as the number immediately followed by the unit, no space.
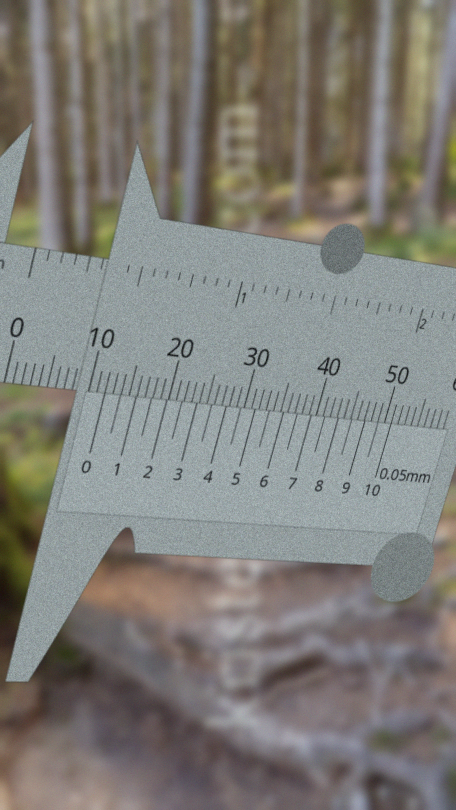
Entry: 12.0mm
